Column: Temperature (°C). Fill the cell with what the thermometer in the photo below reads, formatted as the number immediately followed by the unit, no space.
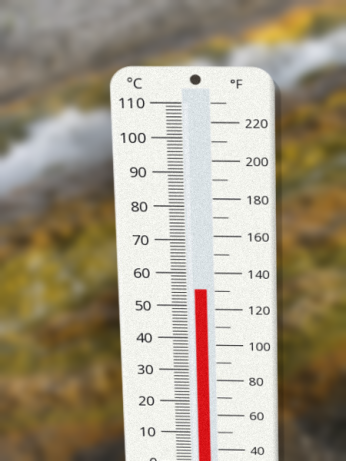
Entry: 55°C
